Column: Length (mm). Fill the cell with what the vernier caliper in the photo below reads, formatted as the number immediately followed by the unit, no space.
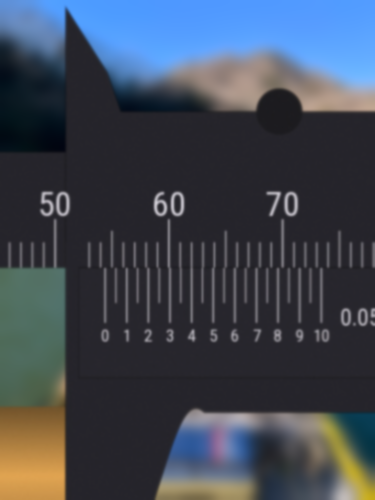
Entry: 54.4mm
